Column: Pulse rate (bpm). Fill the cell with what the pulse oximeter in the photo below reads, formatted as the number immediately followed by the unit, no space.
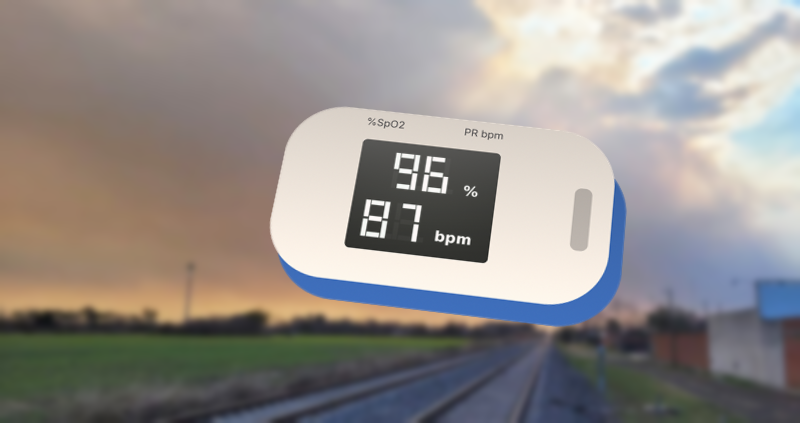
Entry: 87bpm
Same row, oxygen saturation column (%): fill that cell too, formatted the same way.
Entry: 96%
